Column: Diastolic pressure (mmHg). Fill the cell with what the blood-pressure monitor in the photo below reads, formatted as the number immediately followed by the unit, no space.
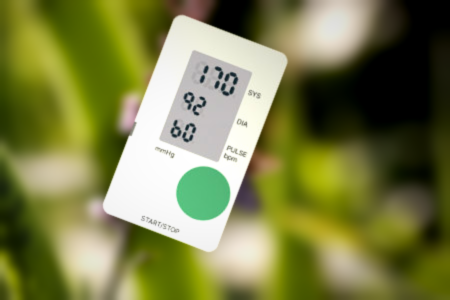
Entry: 92mmHg
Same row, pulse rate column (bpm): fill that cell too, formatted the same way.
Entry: 60bpm
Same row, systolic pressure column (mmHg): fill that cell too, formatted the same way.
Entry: 170mmHg
